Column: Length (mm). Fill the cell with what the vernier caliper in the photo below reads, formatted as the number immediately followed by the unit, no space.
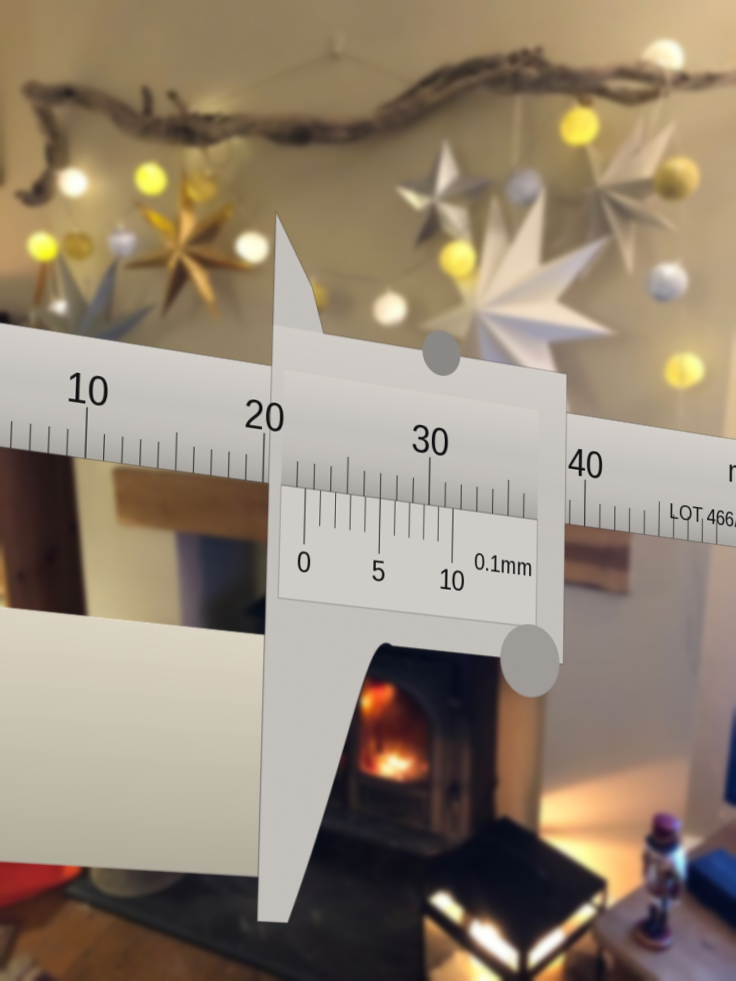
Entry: 22.5mm
